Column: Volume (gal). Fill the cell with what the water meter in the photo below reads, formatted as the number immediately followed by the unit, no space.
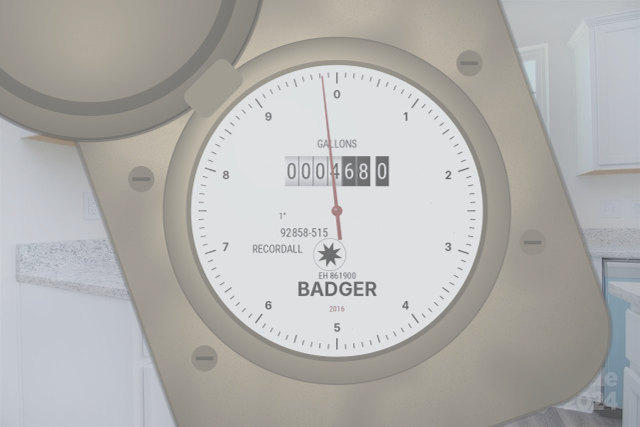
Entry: 4679.8gal
